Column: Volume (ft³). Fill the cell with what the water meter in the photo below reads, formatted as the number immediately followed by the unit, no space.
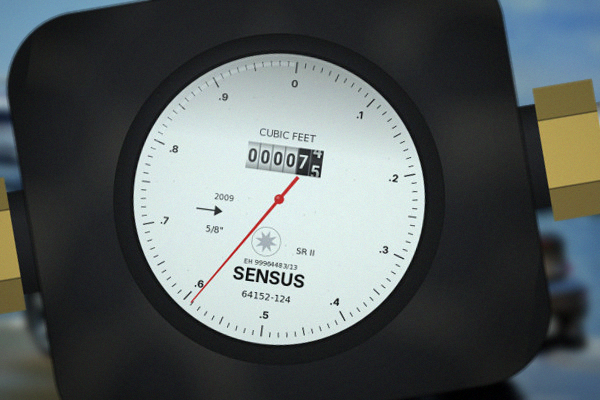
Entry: 74.59ft³
